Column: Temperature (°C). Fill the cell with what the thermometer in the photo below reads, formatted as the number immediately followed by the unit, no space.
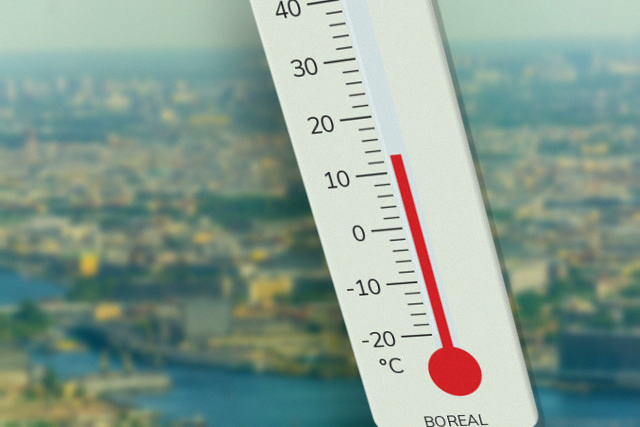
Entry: 13°C
